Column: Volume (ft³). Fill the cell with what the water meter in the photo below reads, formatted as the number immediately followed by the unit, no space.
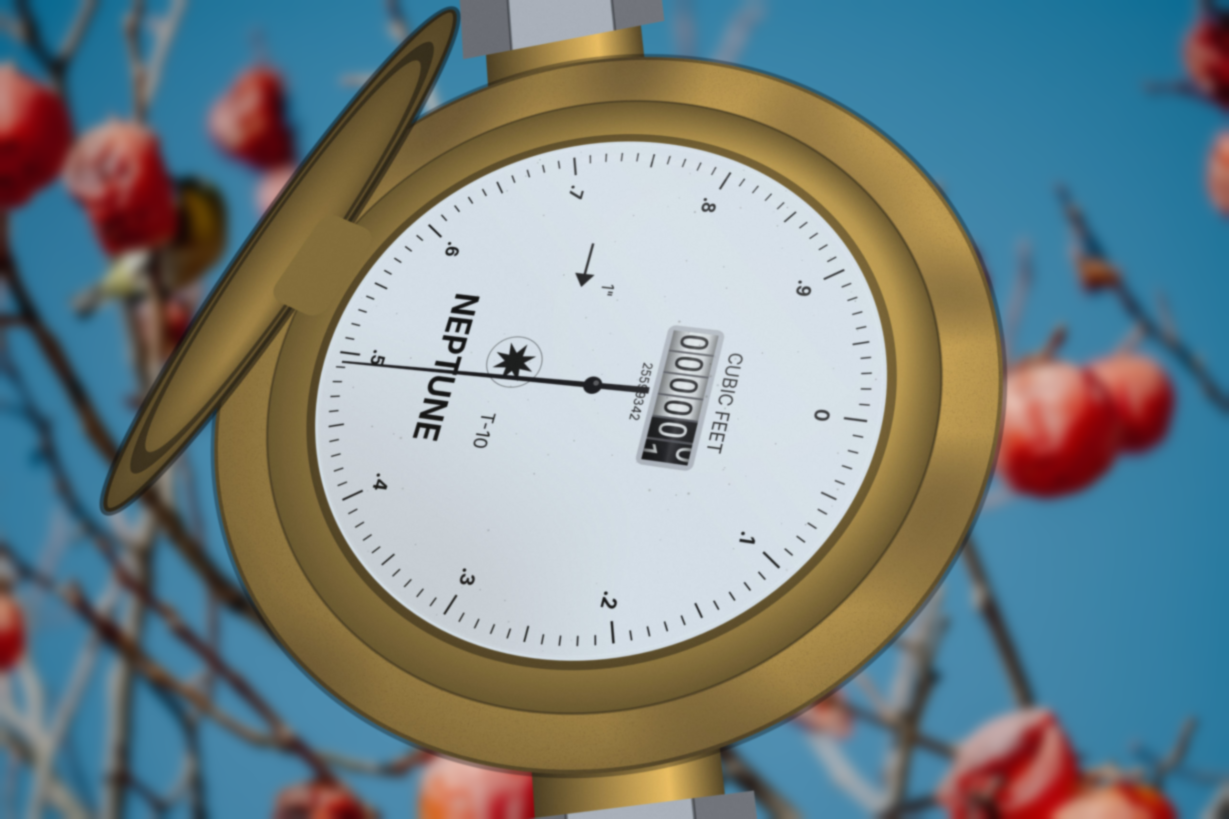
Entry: 0.49ft³
